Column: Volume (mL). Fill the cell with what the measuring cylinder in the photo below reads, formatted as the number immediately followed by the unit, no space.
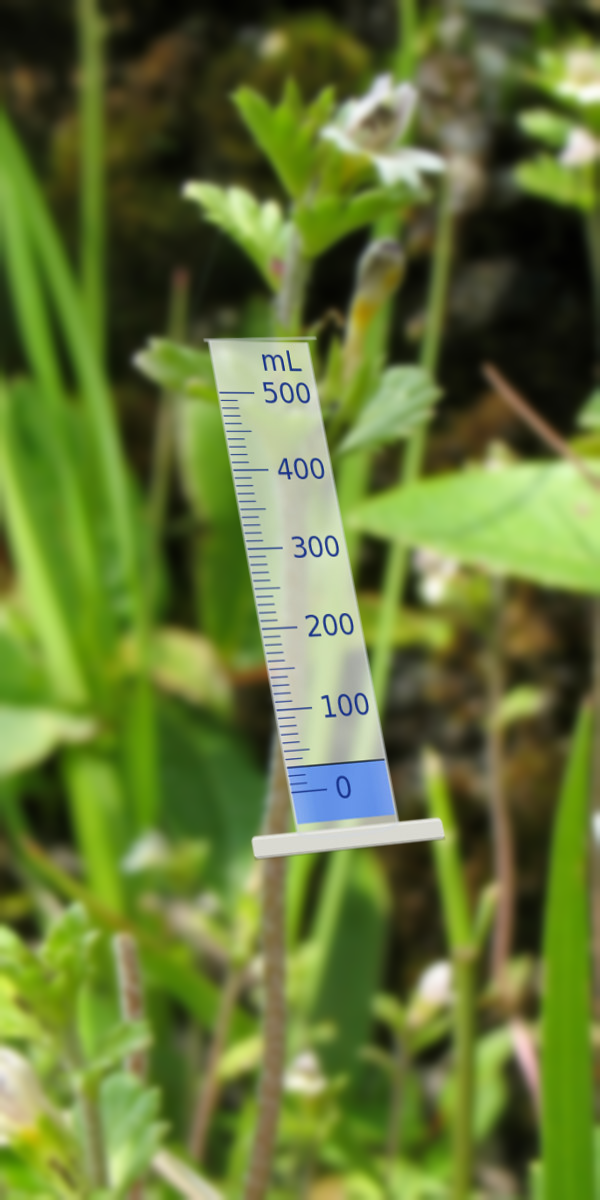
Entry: 30mL
